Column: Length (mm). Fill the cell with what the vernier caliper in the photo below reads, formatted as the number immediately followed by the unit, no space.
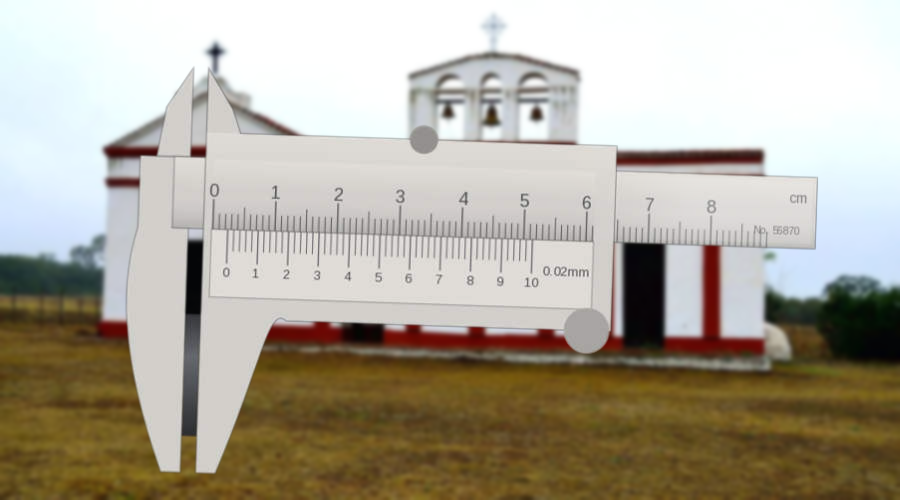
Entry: 2.4mm
